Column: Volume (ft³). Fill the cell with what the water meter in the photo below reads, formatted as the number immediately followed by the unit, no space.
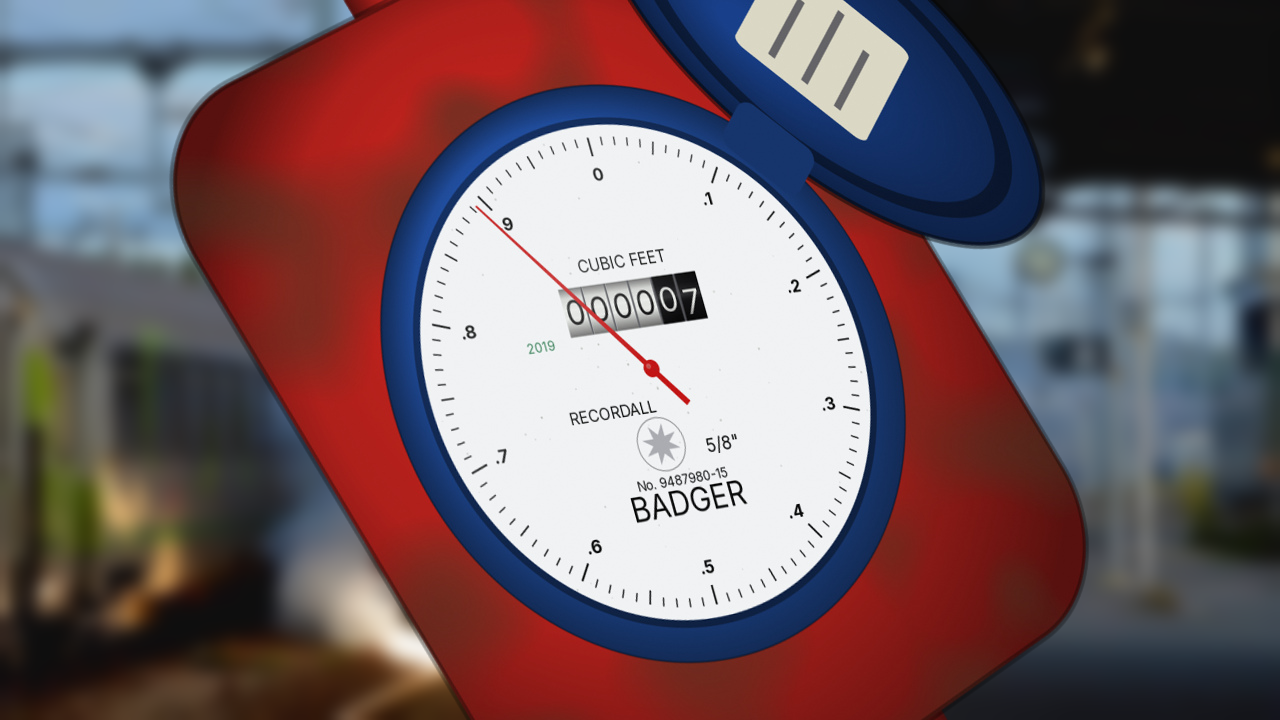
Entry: 6.89ft³
